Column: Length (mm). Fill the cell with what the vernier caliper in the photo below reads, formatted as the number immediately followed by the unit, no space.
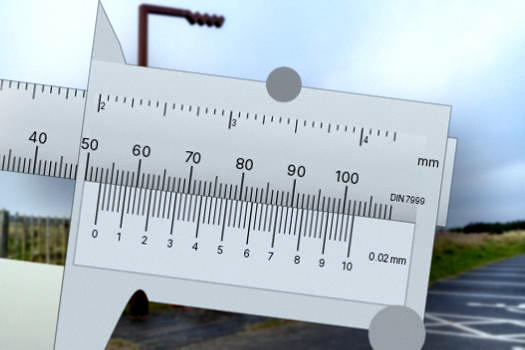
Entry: 53.0mm
